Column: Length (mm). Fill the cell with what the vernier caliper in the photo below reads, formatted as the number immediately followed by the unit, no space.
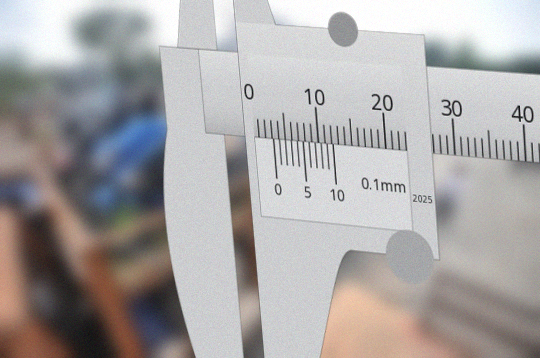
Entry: 3.2mm
